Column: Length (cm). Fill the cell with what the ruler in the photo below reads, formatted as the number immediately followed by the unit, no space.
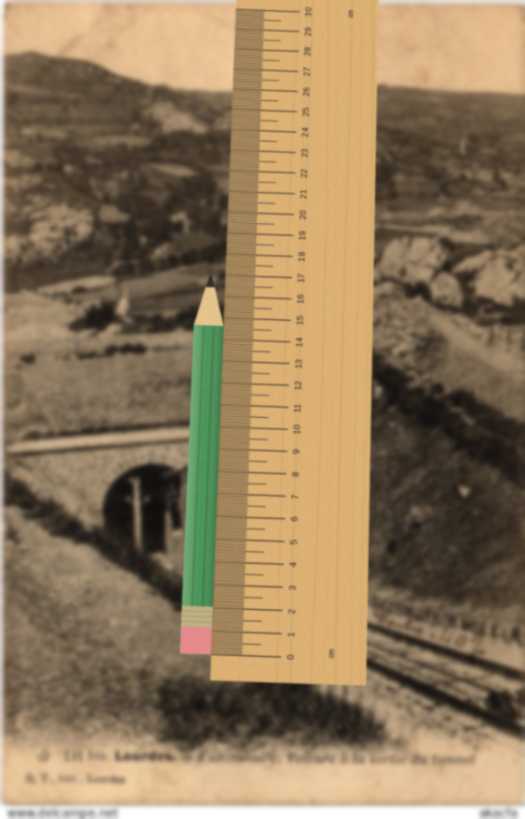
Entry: 17cm
